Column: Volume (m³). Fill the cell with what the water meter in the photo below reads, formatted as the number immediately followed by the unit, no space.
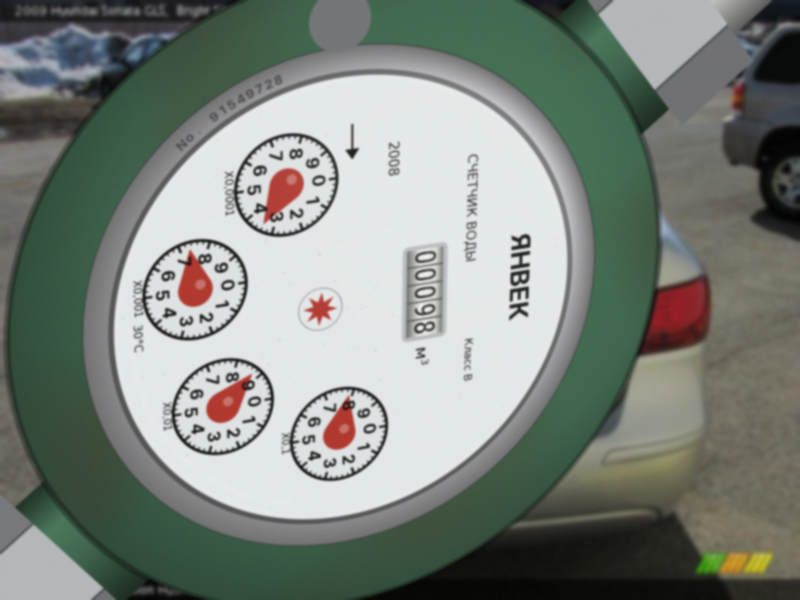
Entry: 98.7873m³
